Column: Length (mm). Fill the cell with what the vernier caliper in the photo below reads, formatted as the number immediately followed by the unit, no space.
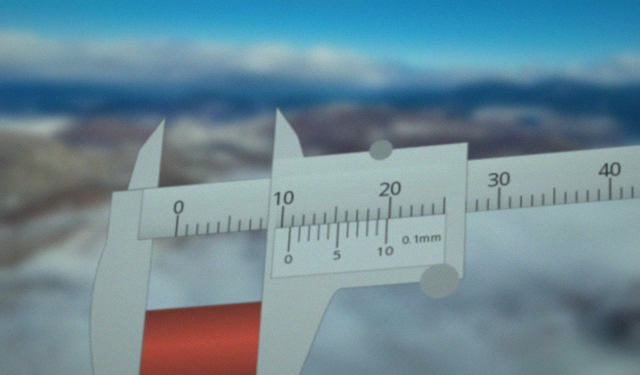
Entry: 10.8mm
